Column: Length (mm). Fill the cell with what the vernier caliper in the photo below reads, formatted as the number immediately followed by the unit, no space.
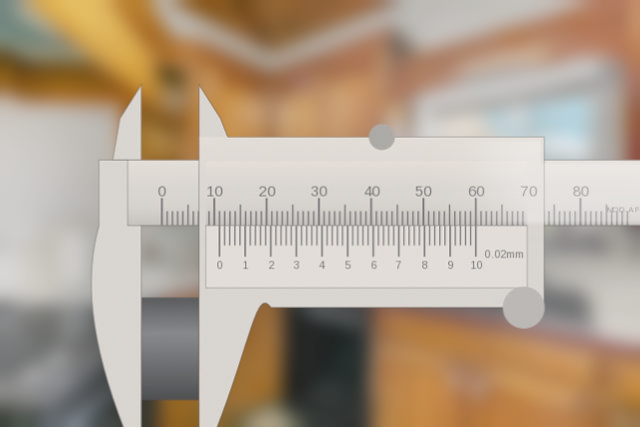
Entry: 11.0mm
